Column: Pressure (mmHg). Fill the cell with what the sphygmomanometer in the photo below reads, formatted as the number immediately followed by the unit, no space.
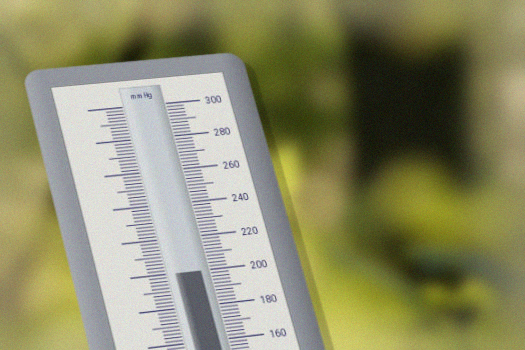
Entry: 200mmHg
